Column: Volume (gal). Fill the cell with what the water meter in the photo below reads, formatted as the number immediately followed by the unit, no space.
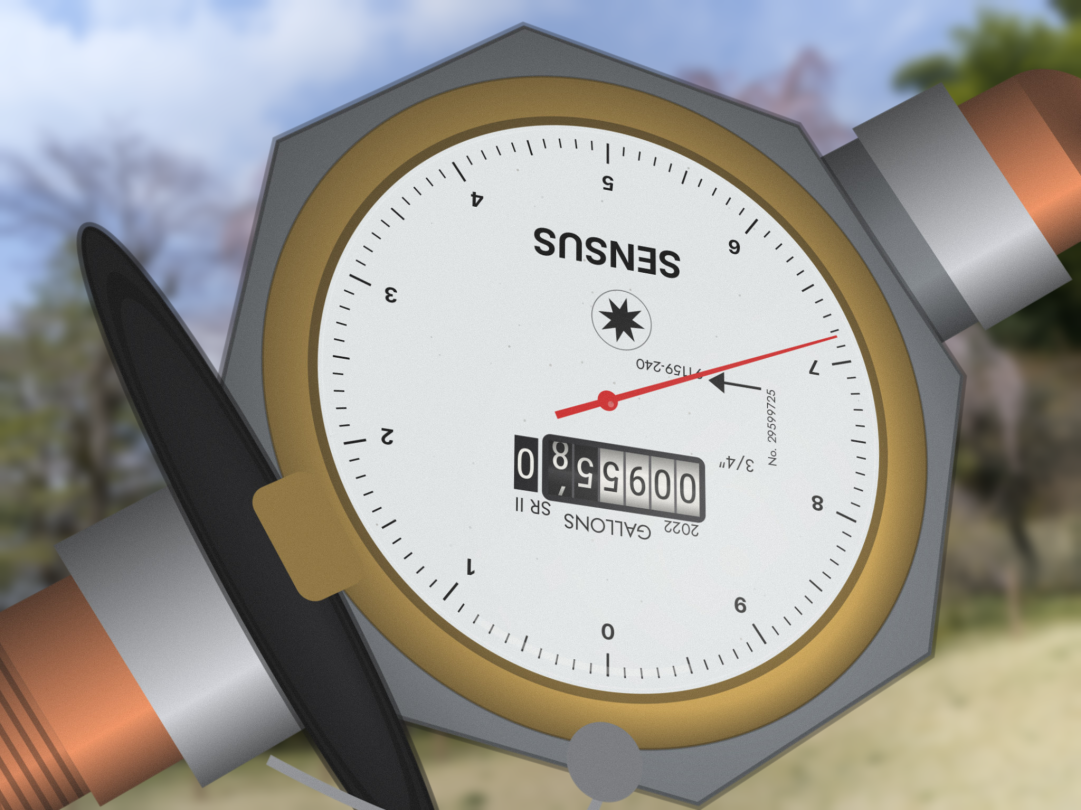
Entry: 95576.8gal
